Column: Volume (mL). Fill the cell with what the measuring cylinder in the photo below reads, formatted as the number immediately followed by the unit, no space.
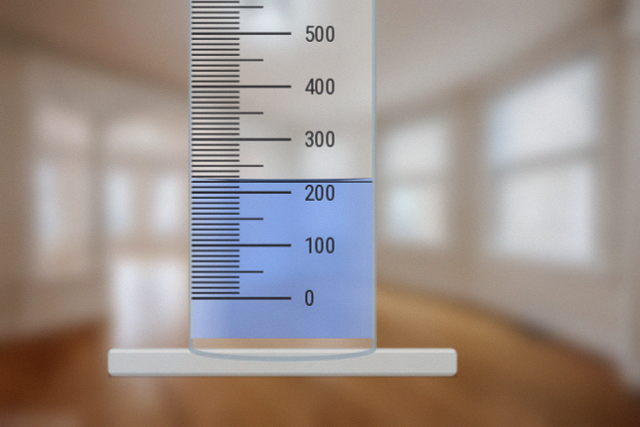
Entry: 220mL
